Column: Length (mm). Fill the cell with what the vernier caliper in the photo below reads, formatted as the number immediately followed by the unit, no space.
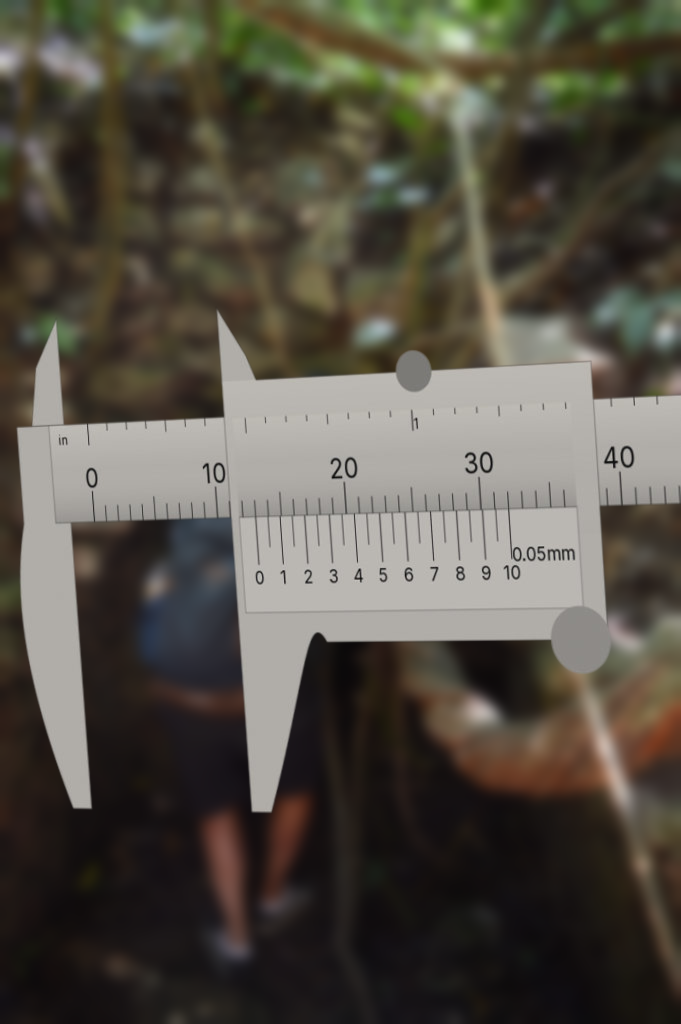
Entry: 13.0mm
